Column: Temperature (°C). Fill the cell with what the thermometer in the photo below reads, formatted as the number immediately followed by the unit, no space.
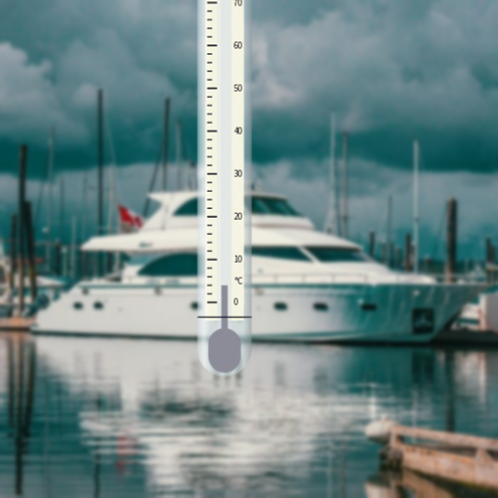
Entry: 4°C
